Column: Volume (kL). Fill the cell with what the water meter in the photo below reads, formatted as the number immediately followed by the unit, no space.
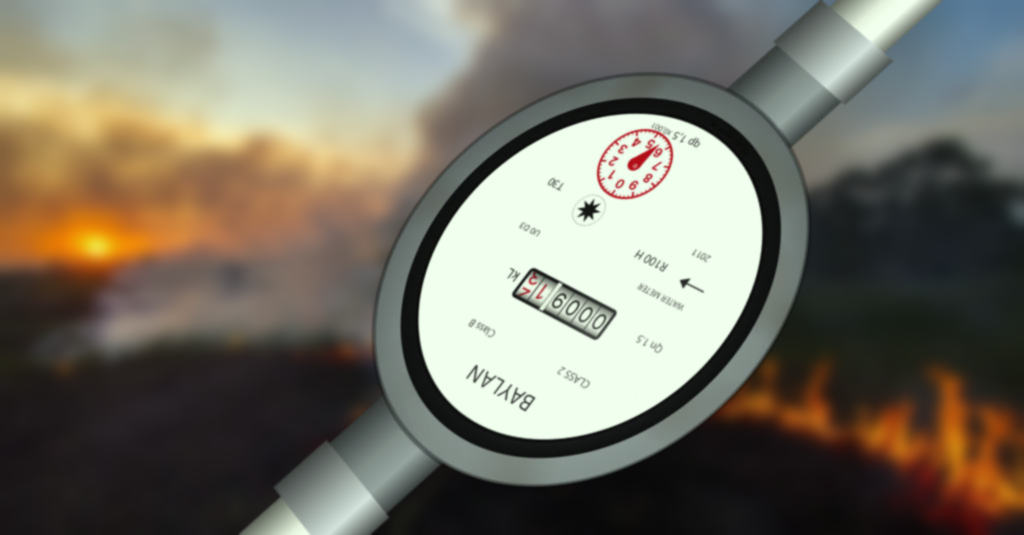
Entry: 9.125kL
